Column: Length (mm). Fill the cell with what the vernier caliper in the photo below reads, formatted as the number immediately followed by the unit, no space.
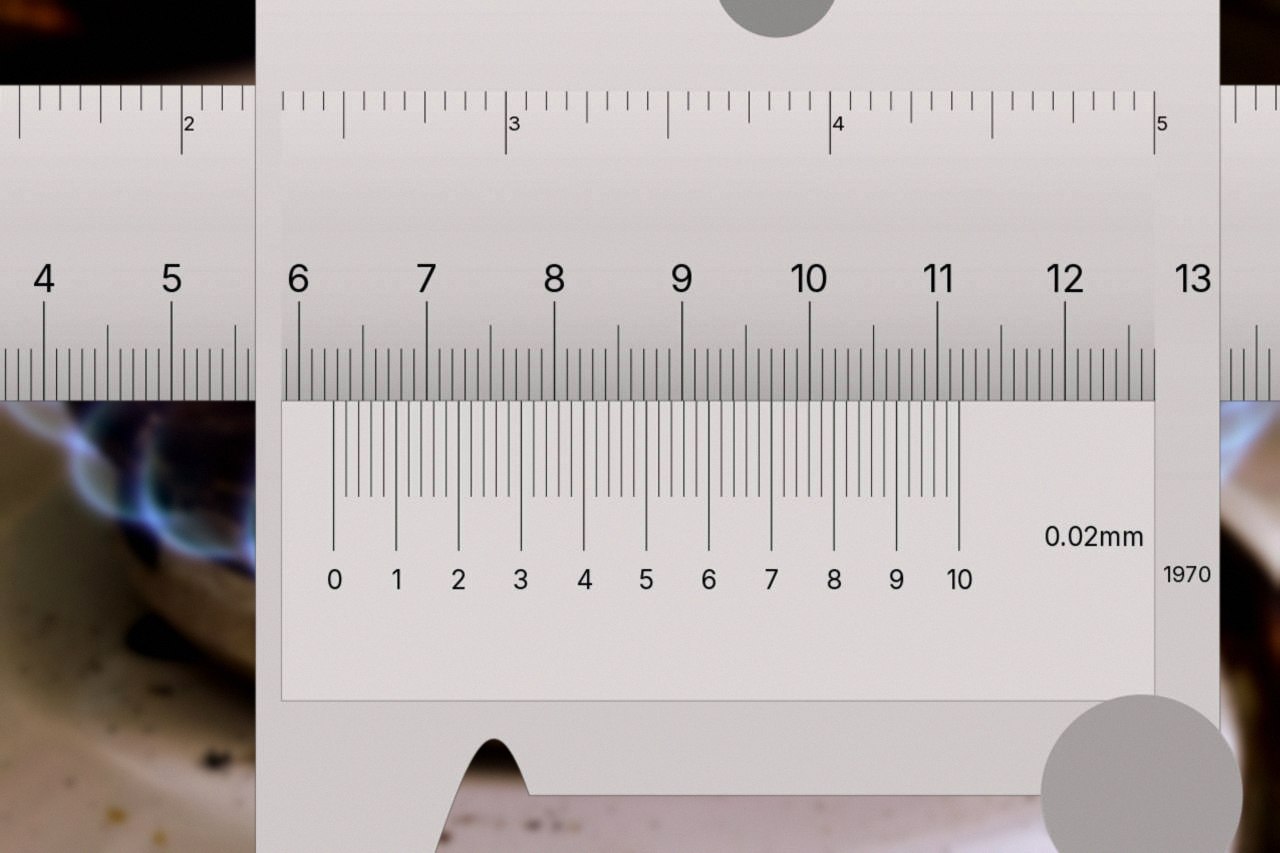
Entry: 62.7mm
